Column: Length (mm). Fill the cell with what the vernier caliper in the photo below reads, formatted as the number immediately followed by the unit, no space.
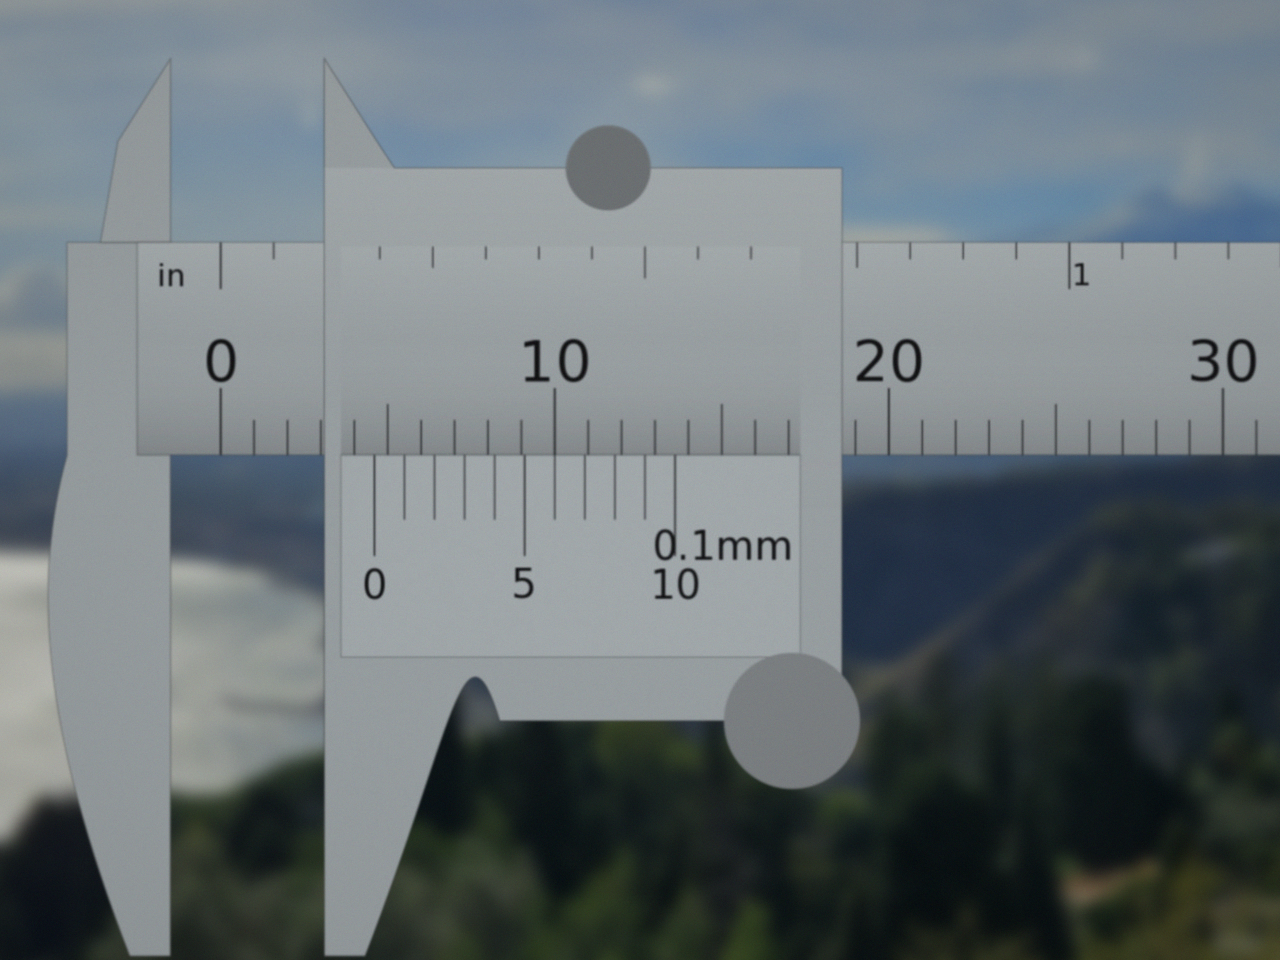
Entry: 4.6mm
